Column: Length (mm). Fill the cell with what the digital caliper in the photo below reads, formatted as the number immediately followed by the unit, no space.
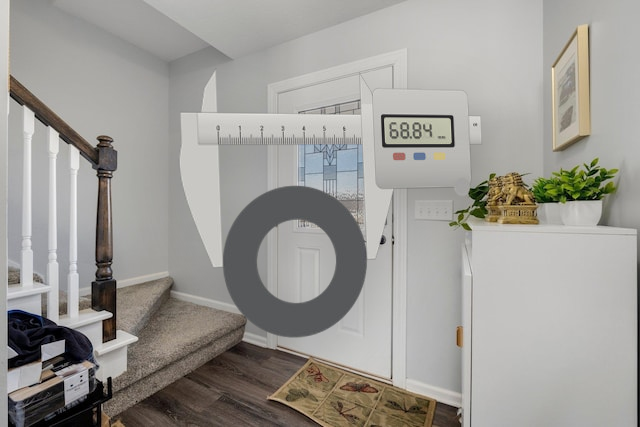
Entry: 68.84mm
